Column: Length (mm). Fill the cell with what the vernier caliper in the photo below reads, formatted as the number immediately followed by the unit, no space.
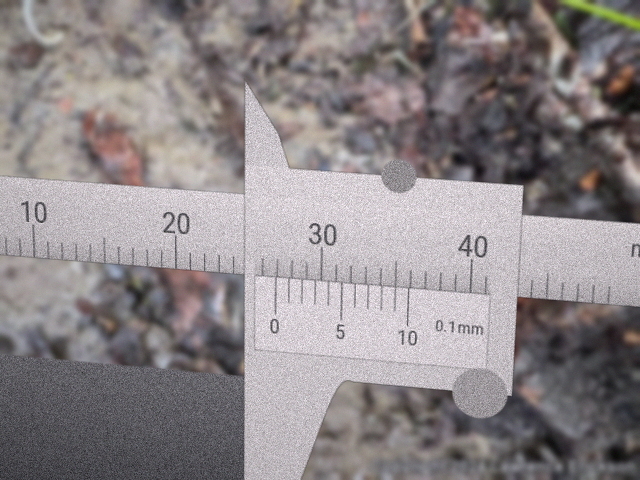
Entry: 26.9mm
